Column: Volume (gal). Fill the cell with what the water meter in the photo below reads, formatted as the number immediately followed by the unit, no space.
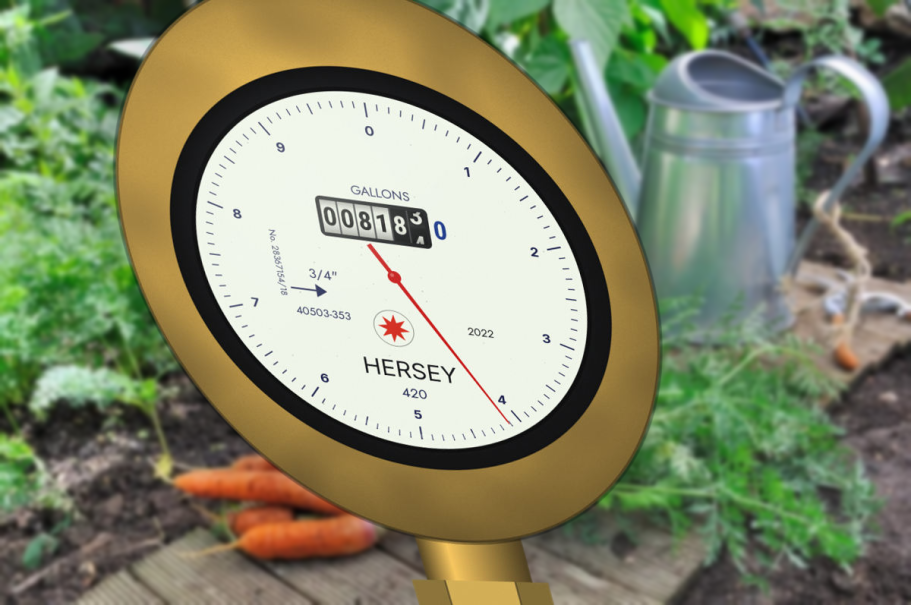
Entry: 81834.1gal
